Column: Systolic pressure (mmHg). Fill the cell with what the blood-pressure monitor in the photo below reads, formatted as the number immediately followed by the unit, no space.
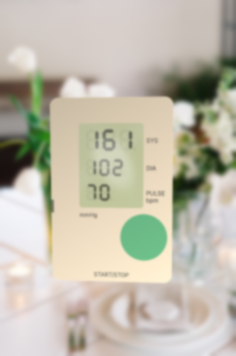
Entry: 161mmHg
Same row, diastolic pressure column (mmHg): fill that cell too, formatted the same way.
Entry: 102mmHg
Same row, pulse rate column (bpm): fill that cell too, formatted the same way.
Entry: 70bpm
